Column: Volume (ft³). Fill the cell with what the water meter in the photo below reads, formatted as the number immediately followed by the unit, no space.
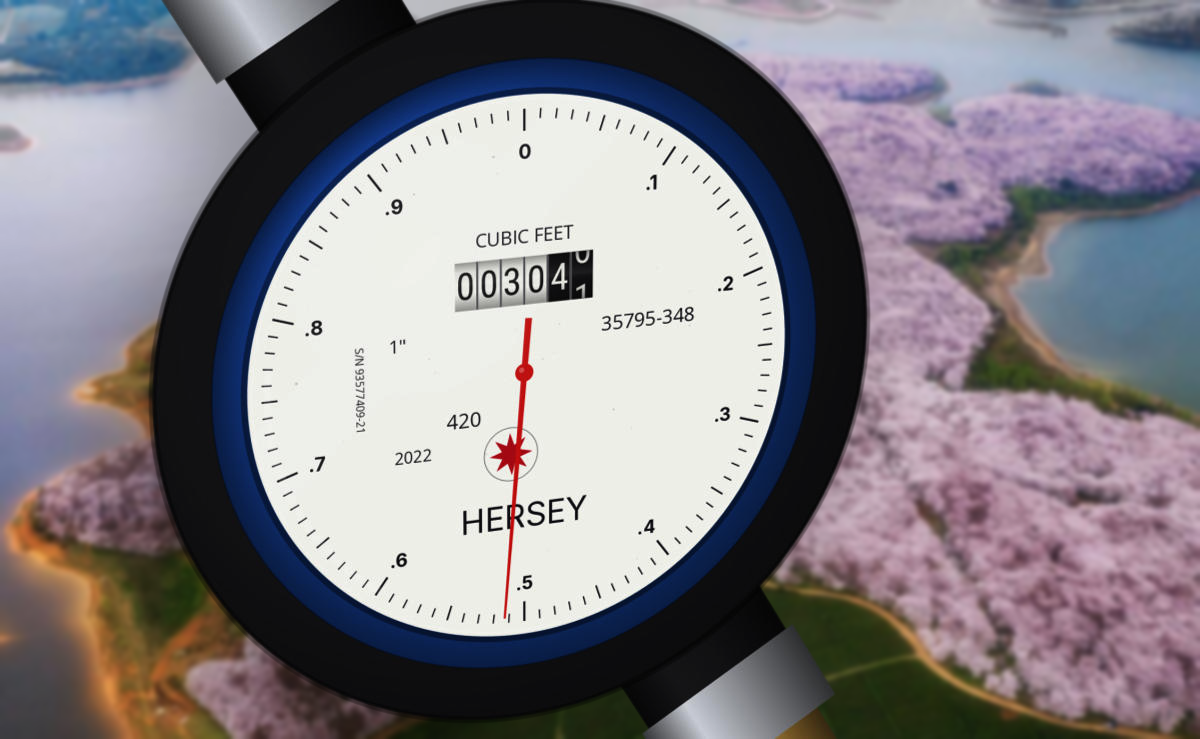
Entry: 3040.51ft³
